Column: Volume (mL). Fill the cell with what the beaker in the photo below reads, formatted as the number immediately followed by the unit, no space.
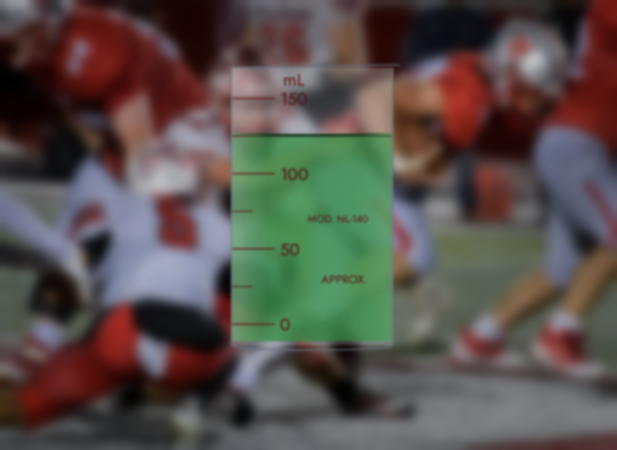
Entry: 125mL
